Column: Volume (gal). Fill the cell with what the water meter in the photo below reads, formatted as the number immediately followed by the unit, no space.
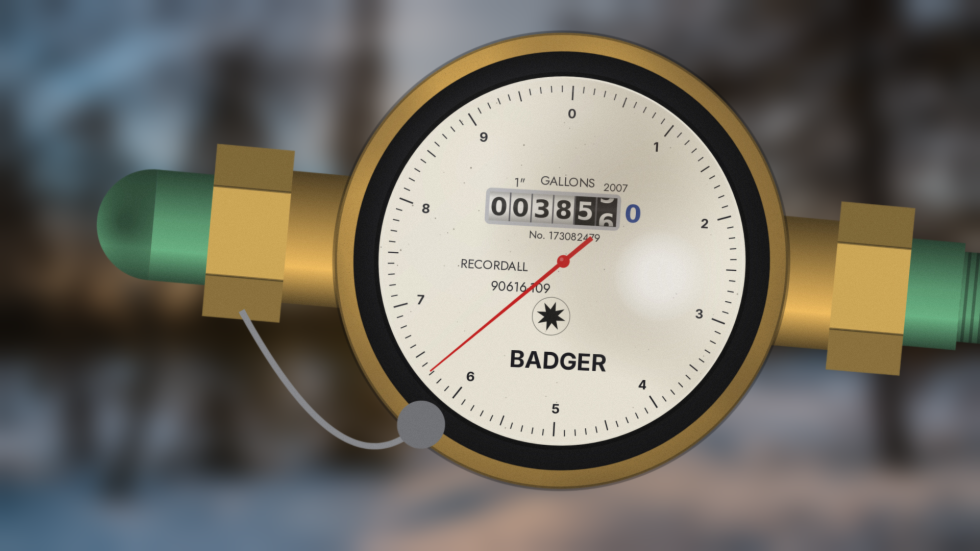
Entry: 38556.3gal
